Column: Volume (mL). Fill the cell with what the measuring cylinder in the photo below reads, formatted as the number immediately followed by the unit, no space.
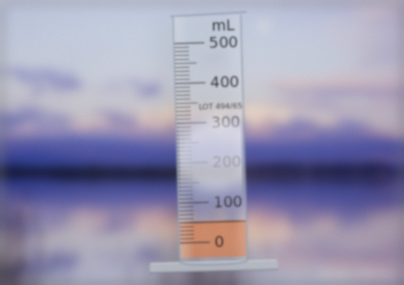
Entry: 50mL
